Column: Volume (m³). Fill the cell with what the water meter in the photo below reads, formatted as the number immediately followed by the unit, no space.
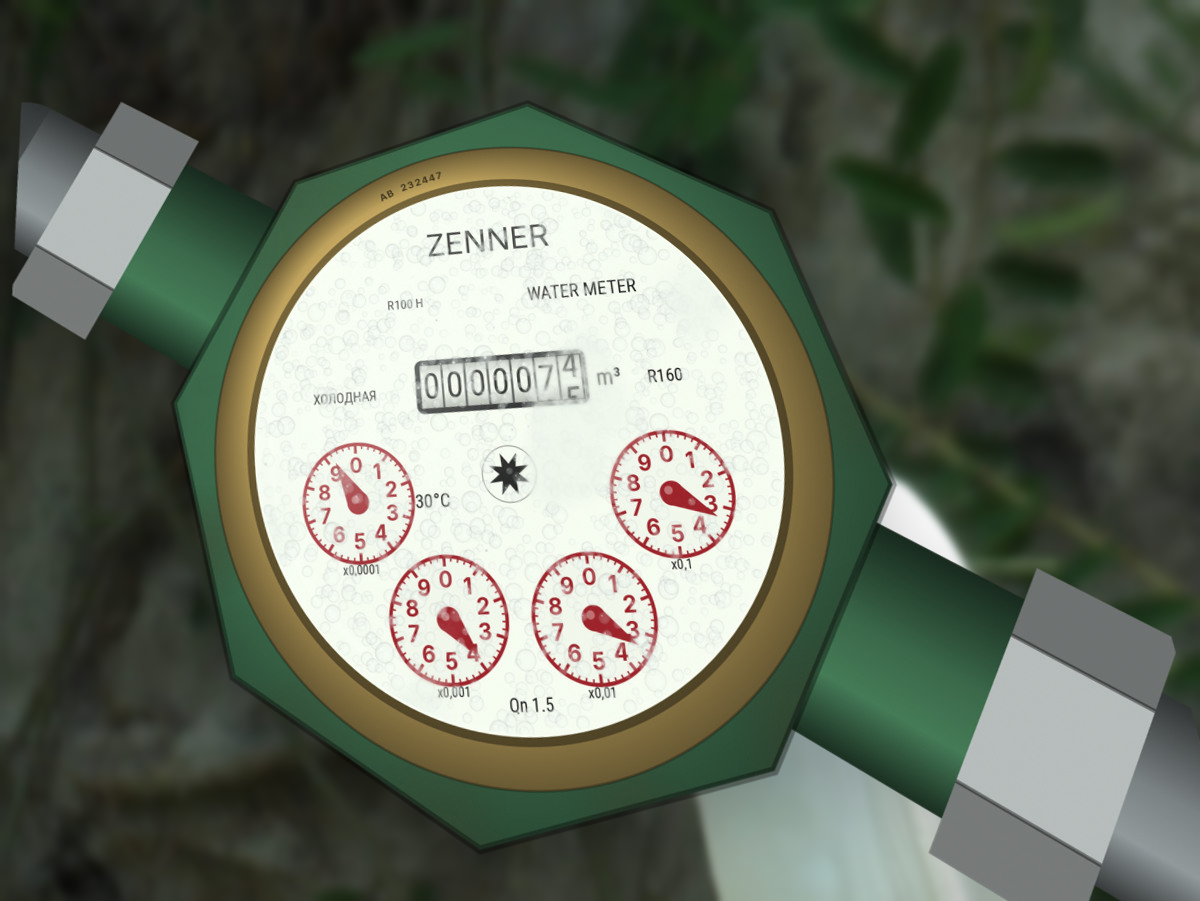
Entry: 74.3339m³
